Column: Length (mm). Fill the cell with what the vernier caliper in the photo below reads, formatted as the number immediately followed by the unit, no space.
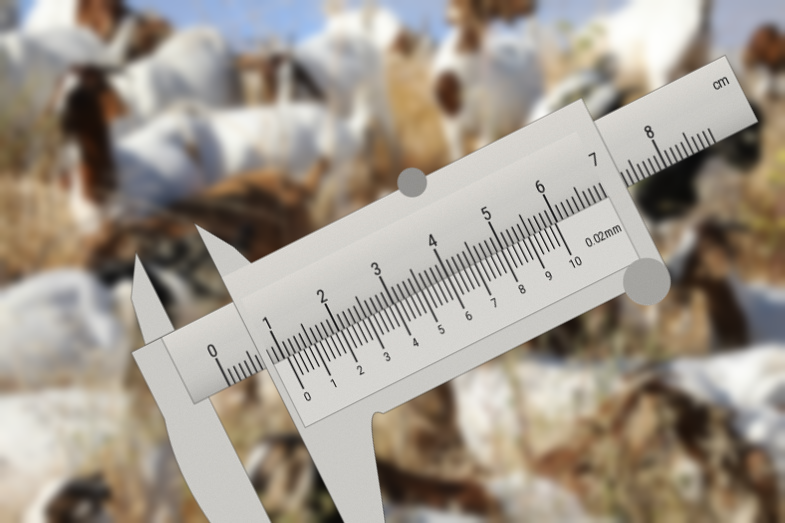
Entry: 10.6mm
